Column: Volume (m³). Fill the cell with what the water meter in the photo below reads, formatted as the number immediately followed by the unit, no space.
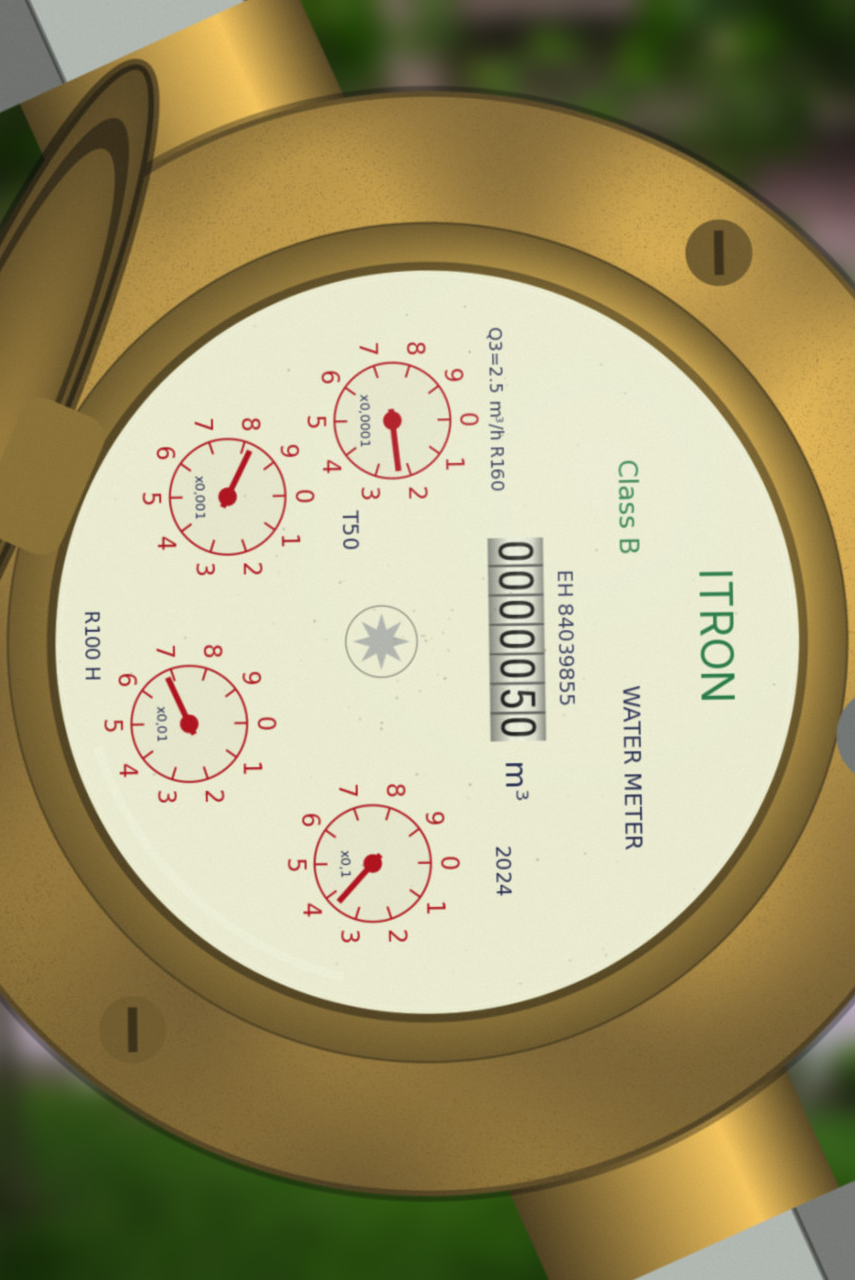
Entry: 50.3682m³
